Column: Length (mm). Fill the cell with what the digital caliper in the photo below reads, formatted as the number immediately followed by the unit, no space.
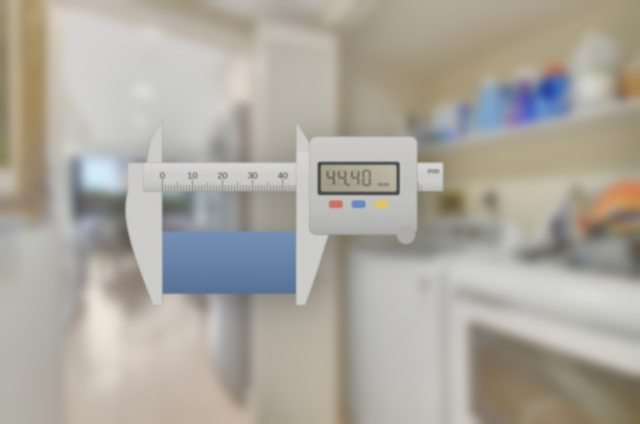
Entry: 44.40mm
